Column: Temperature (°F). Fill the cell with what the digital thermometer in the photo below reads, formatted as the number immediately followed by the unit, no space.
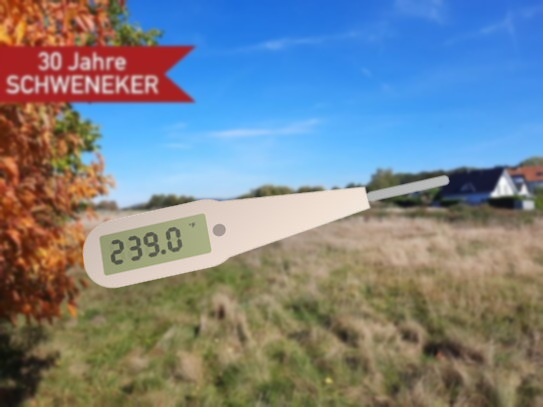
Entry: 239.0°F
